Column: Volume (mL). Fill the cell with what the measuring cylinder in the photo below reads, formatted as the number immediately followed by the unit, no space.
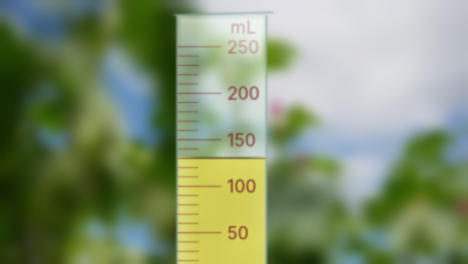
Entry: 130mL
